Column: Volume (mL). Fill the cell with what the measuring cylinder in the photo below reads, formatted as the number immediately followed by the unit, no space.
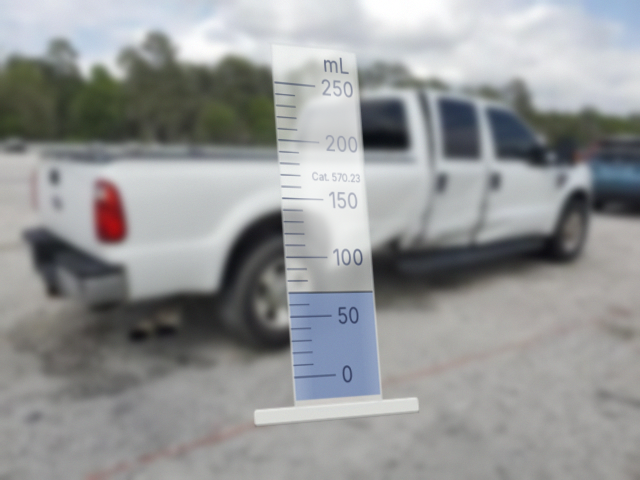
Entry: 70mL
